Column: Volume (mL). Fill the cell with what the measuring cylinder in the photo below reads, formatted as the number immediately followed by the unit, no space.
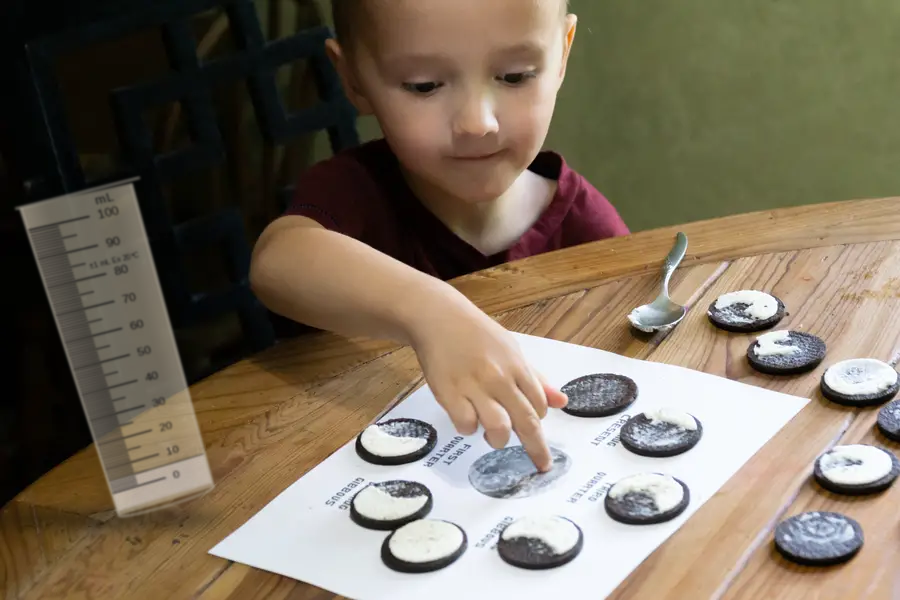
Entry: 5mL
